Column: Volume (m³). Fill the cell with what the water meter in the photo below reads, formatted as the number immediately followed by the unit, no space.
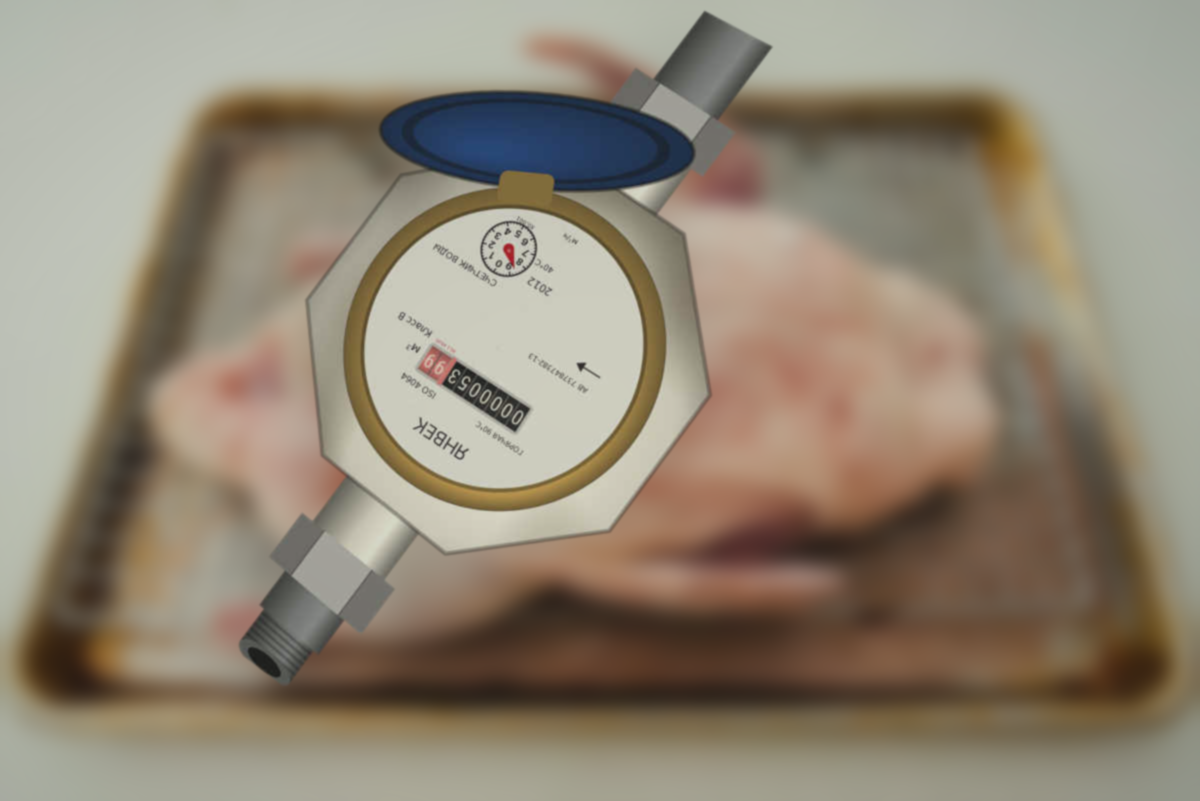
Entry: 53.998m³
